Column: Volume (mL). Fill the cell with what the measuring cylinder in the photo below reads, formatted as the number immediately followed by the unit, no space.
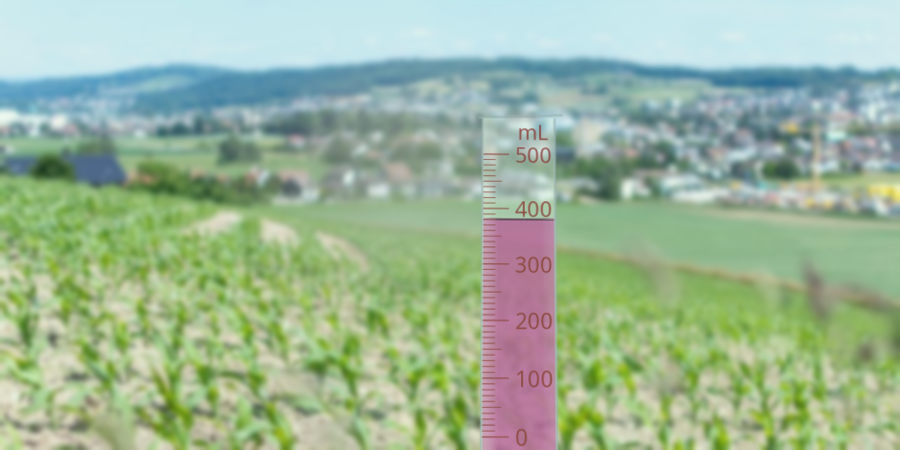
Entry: 380mL
